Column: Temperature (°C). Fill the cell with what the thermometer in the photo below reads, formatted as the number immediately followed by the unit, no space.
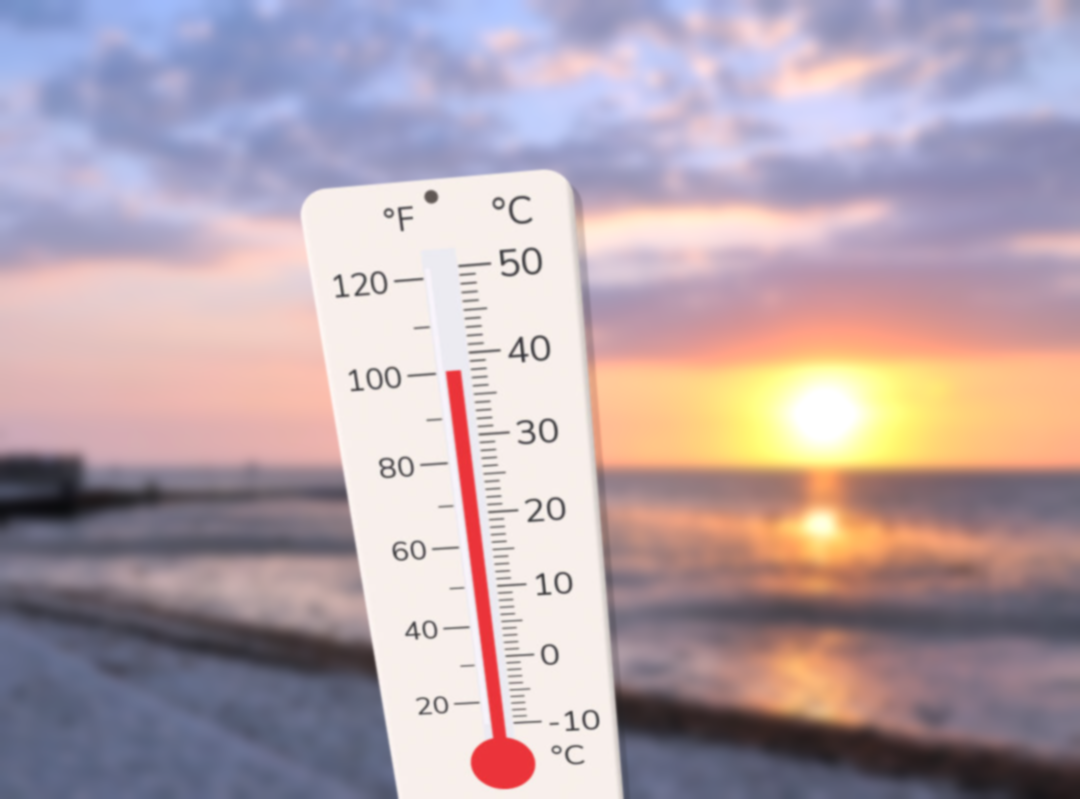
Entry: 38°C
